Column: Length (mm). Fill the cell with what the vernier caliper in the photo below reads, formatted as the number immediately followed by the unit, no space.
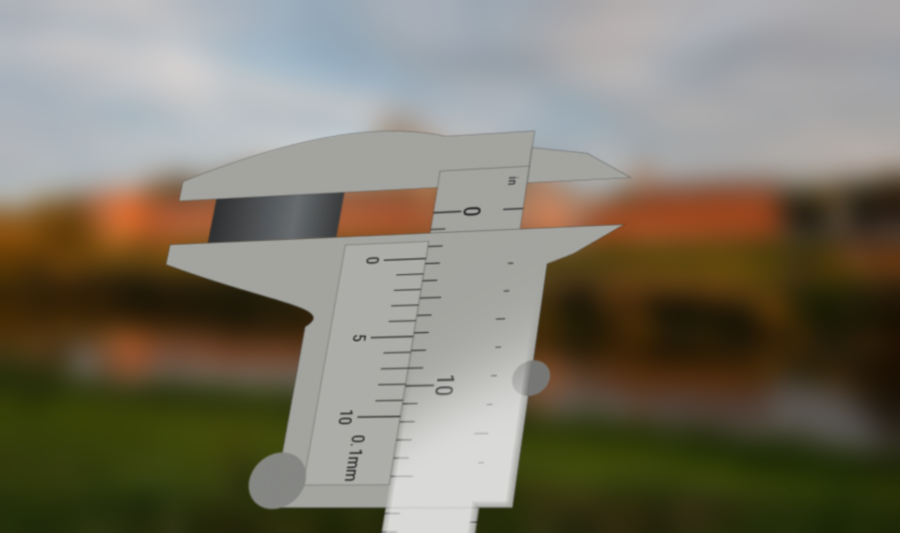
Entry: 2.7mm
